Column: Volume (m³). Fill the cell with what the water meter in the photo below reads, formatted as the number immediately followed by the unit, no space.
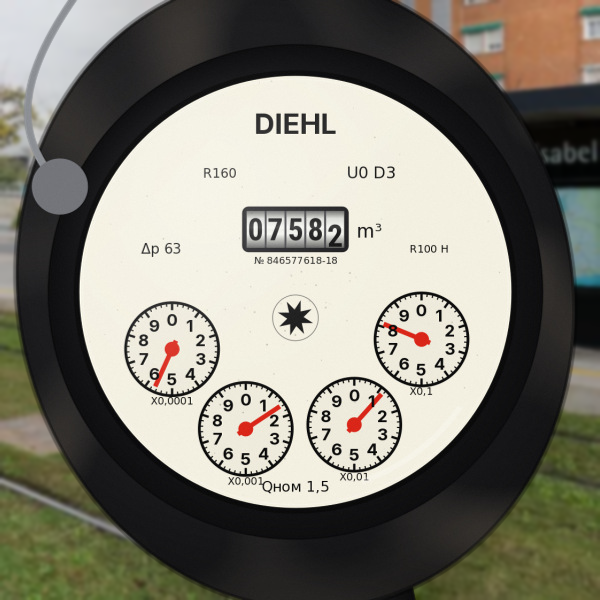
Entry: 7581.8115m³
